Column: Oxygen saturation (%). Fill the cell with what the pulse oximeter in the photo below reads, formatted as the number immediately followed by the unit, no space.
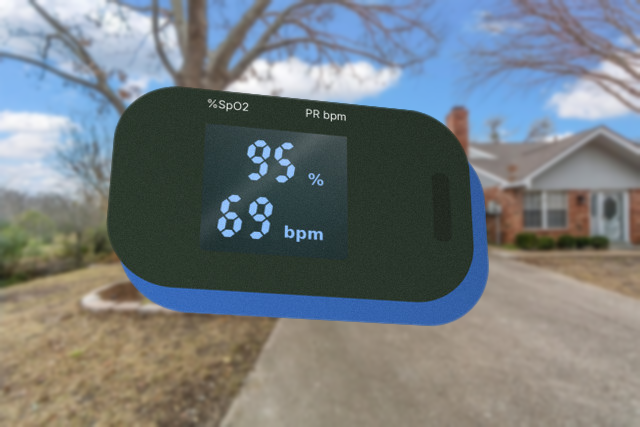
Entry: 95%
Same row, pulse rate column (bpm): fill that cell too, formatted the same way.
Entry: 69bpm
